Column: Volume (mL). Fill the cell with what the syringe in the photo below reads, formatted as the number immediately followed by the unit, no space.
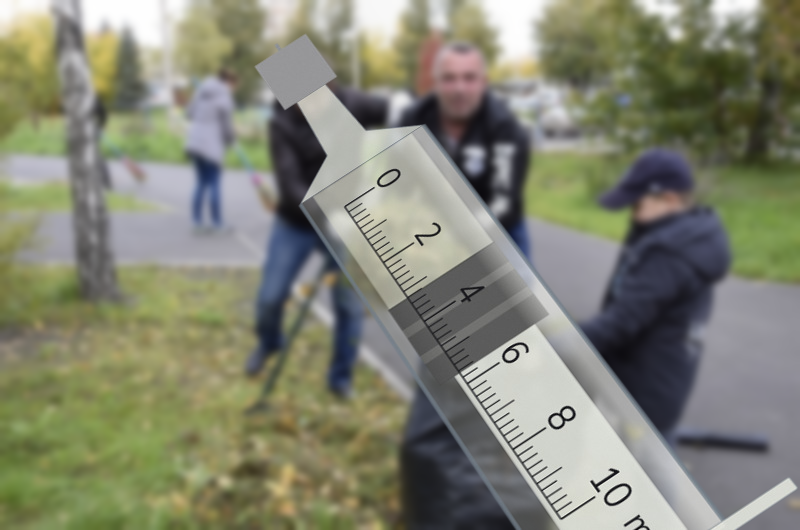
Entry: 3.2mL
